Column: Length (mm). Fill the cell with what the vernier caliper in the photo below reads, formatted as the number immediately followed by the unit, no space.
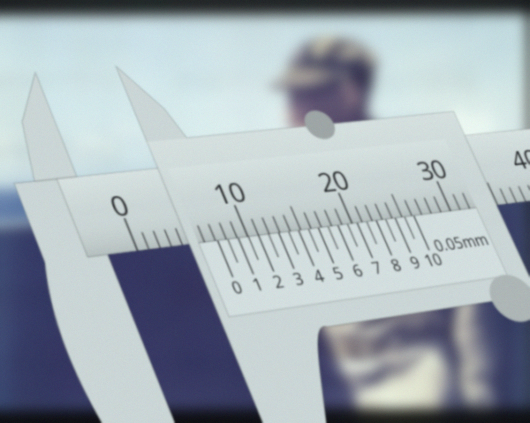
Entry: 7.2mm
